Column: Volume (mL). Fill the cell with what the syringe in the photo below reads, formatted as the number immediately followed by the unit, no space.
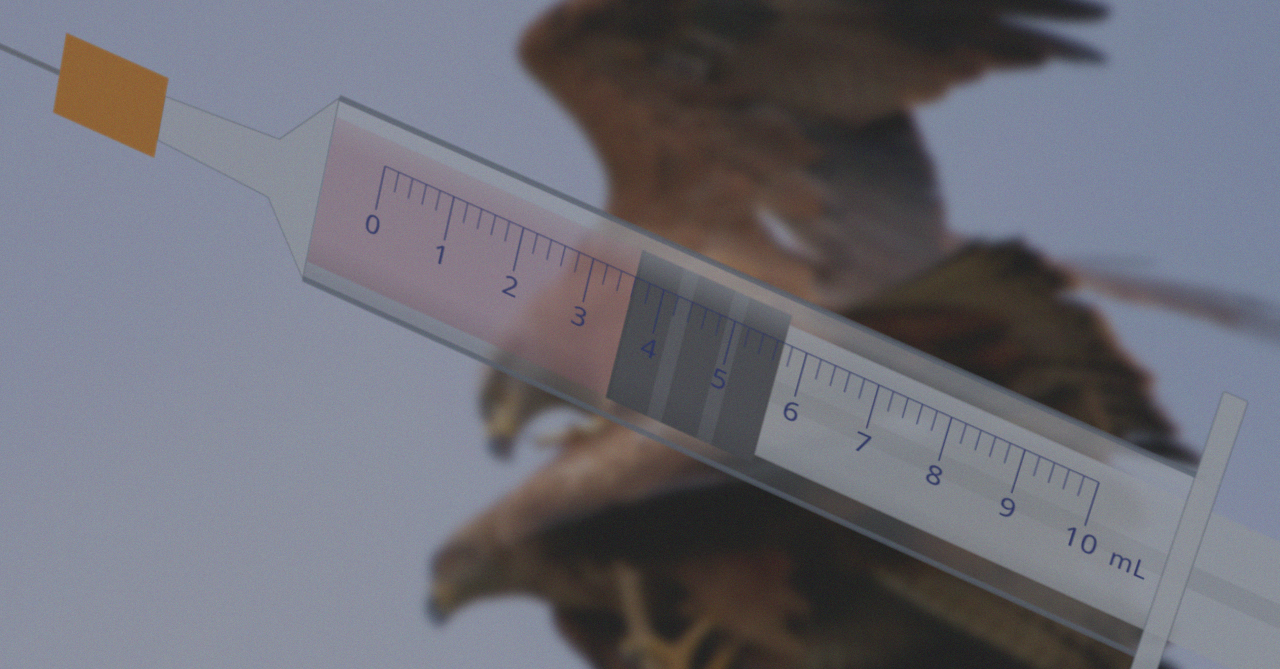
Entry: 3.6mL
